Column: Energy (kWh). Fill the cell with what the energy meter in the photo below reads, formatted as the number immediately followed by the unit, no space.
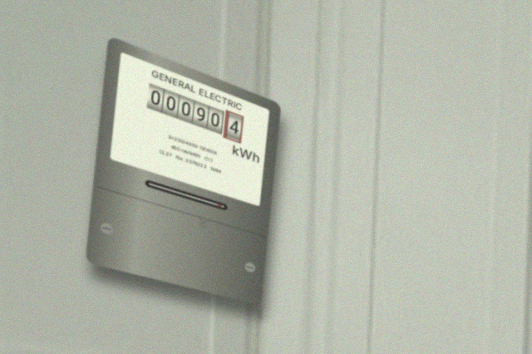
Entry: 90.4kWh
